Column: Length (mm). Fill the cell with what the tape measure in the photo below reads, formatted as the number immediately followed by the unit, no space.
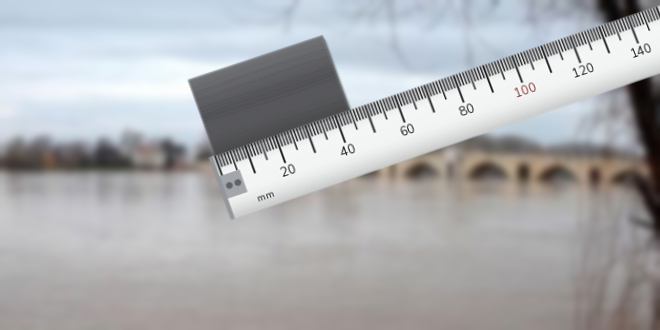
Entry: 45mm
